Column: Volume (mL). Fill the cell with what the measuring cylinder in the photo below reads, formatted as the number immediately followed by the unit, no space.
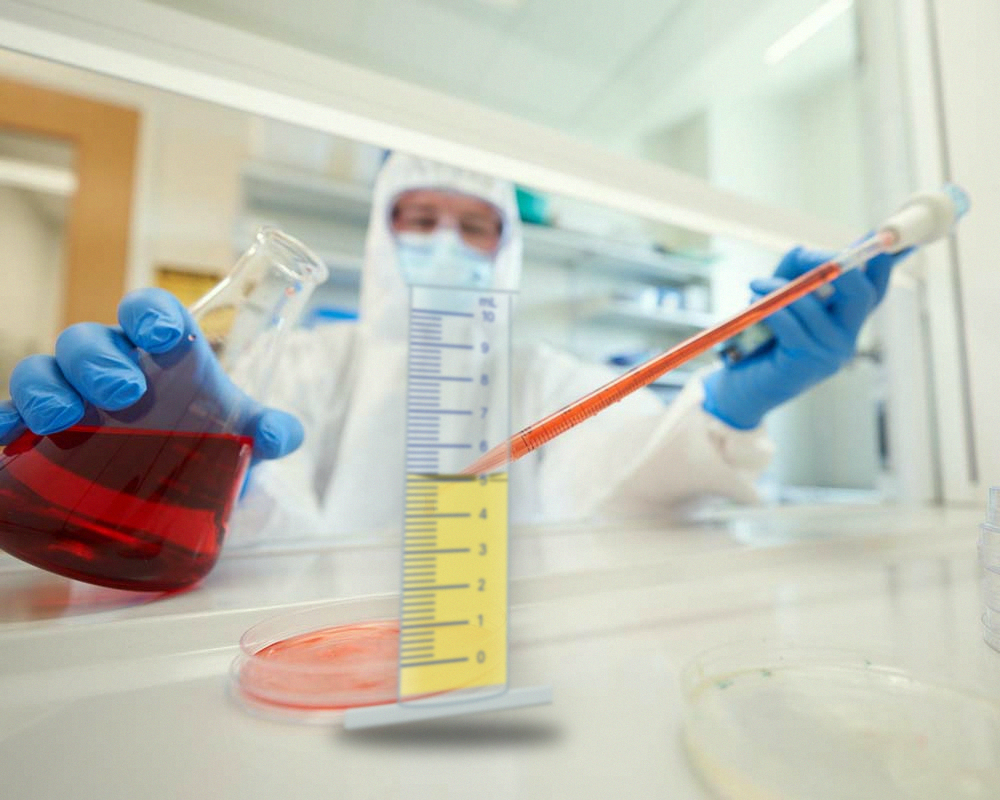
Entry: 5mL
